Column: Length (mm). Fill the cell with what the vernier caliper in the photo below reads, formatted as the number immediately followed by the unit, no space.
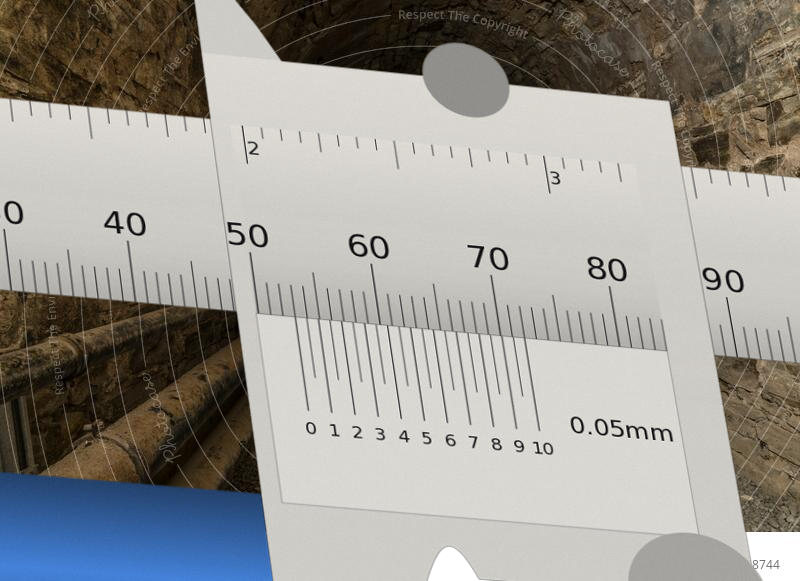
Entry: 53.0mm
